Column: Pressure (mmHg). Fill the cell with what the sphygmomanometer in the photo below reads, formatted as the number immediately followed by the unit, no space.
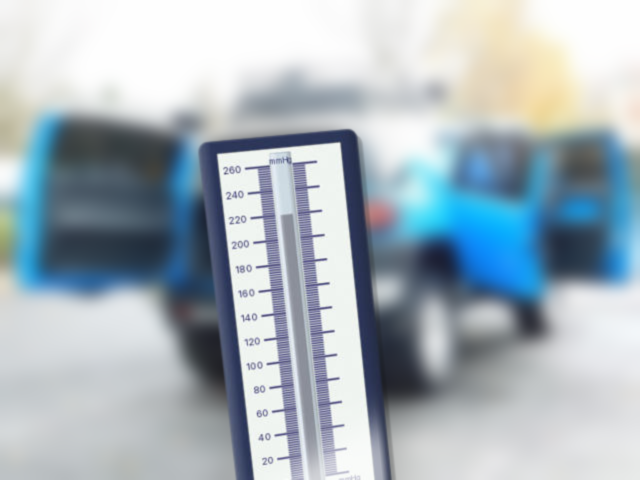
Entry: 220mmHg
